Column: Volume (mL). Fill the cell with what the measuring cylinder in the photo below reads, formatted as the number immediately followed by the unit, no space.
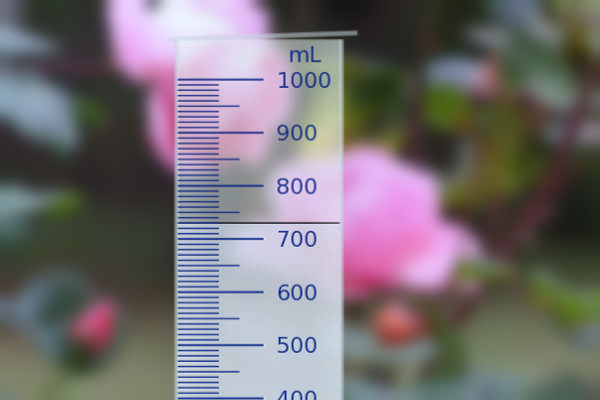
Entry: 730mL
